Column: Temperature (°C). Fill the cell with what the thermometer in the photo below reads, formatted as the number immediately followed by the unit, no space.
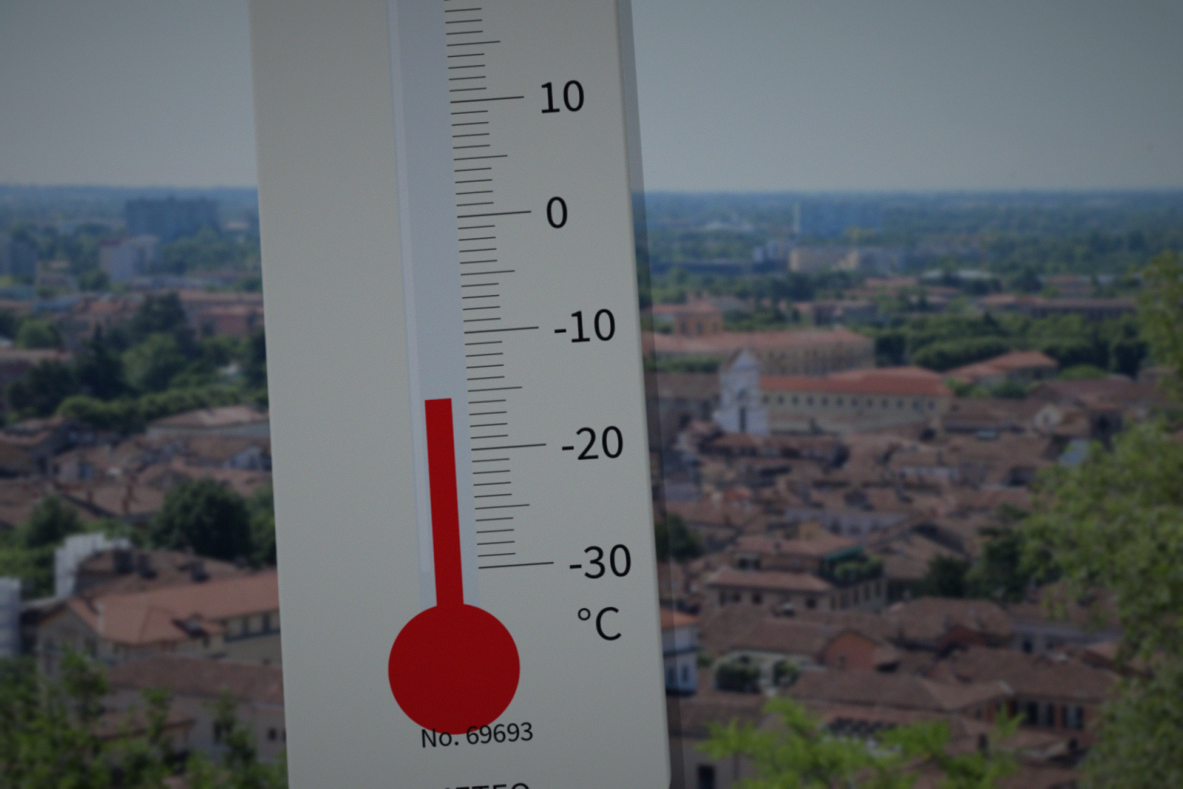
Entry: -15.5°C
